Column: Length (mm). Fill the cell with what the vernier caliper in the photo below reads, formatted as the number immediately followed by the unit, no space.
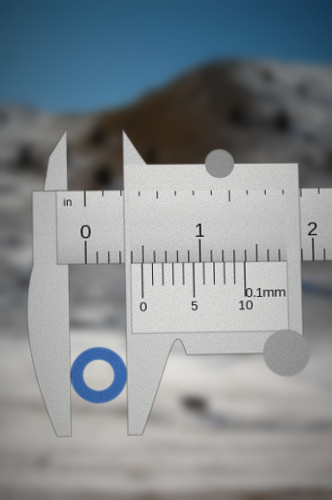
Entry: 4.9mm
